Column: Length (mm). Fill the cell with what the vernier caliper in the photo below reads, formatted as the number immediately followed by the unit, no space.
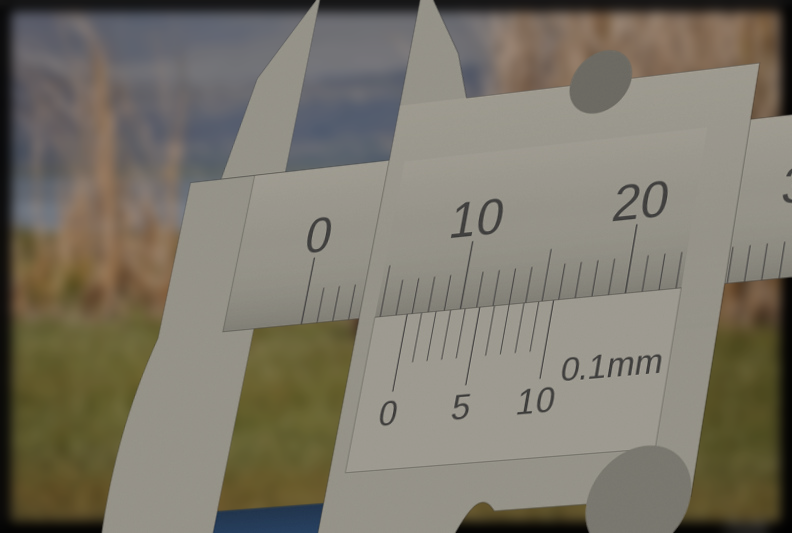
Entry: 6.7mm
